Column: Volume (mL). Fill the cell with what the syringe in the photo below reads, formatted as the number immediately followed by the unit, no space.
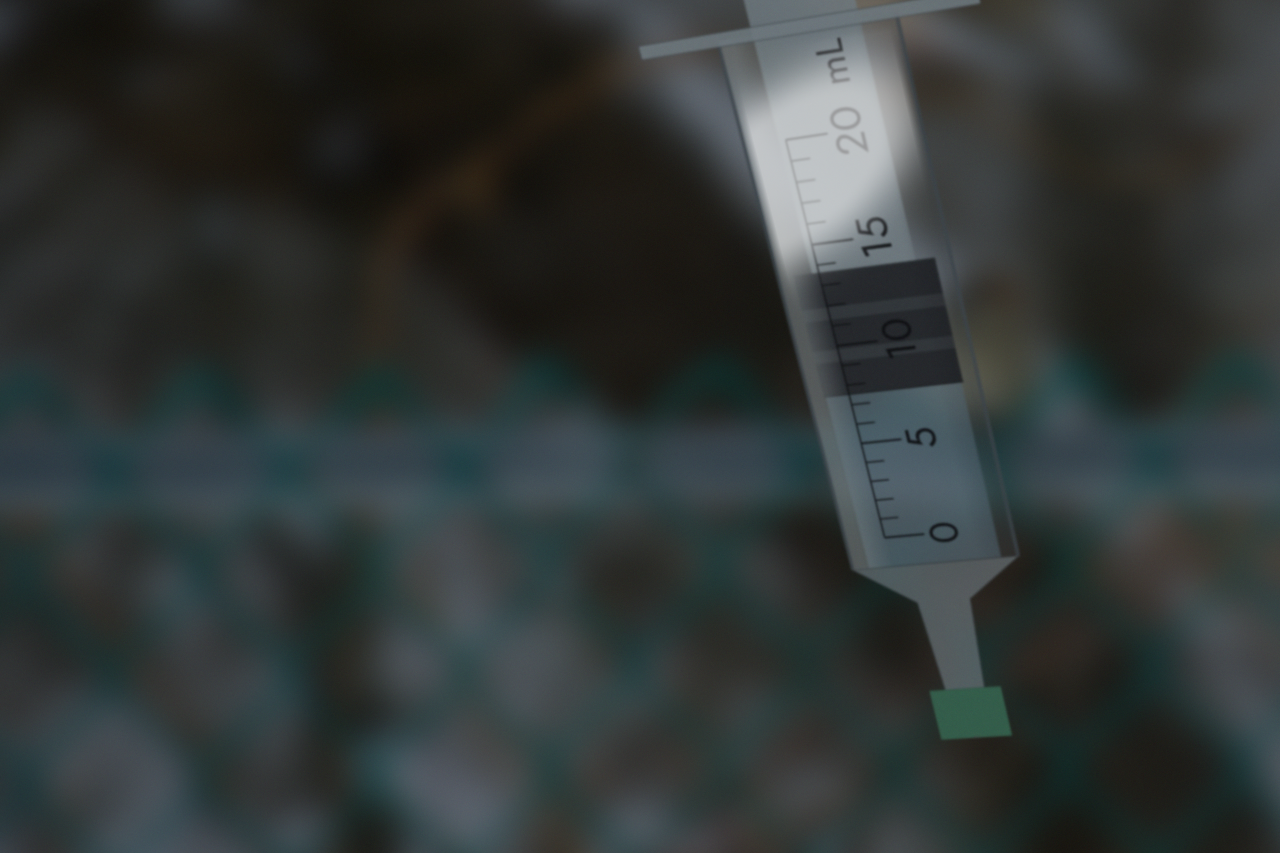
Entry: 7.5mL
